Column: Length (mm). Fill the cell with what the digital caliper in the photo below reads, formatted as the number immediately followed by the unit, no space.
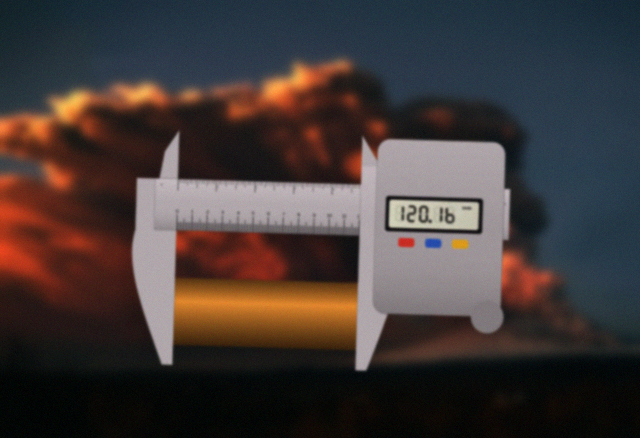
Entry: 120.16mm
